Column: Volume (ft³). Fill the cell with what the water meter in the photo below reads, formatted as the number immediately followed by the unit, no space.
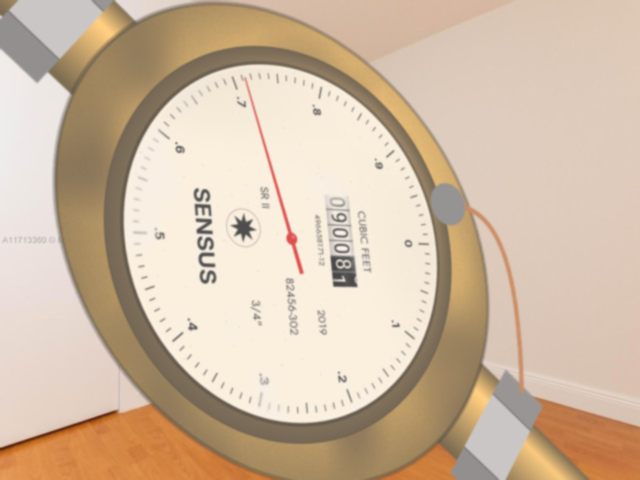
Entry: 90080.71ft³
